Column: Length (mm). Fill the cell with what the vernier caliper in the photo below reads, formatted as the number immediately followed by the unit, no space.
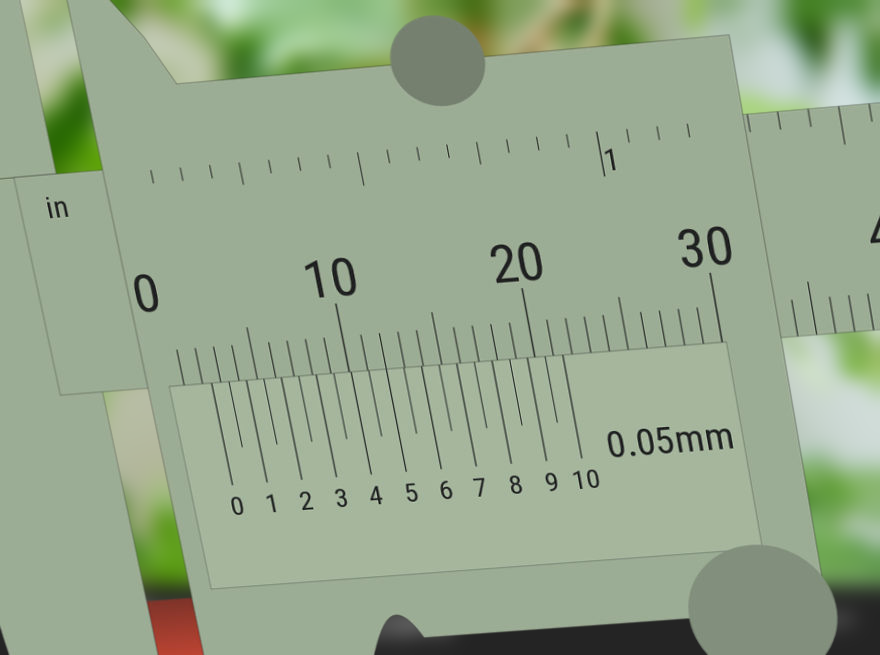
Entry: 2.5mm
